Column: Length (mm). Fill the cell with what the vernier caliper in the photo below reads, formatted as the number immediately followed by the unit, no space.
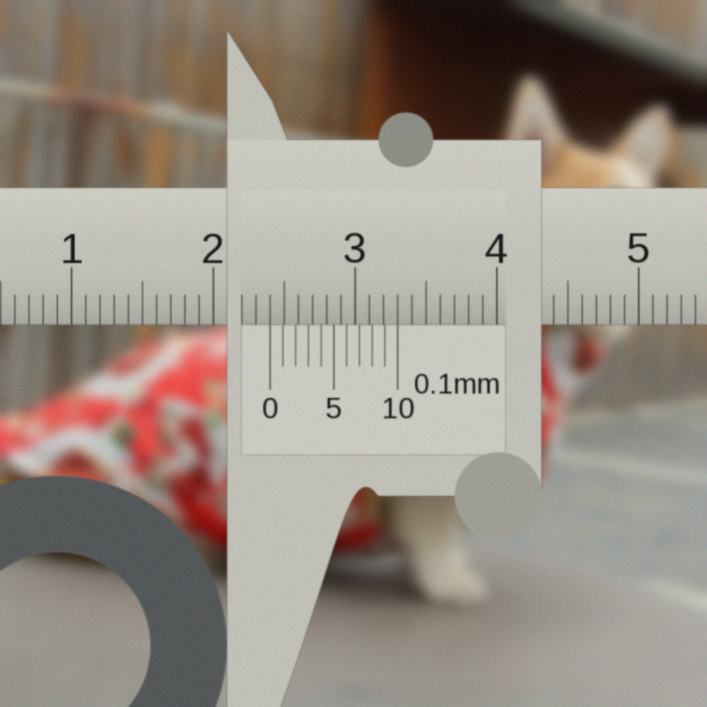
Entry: 24.0mm
